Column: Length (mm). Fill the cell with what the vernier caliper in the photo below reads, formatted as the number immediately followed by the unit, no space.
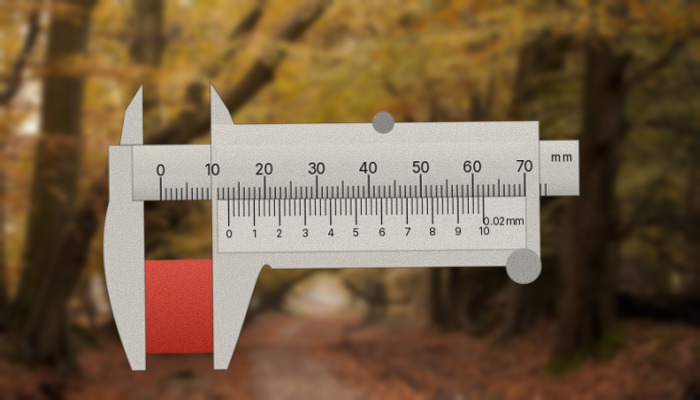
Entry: 13.0mm
